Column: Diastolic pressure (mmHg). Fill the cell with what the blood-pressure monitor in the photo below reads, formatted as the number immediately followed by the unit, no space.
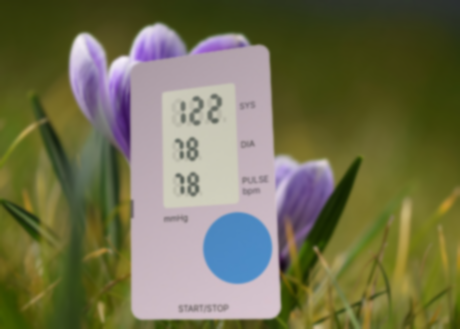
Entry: 78mmHg
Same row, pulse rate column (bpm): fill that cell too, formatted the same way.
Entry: 78bpm
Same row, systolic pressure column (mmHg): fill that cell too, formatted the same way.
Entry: 122mmHg
